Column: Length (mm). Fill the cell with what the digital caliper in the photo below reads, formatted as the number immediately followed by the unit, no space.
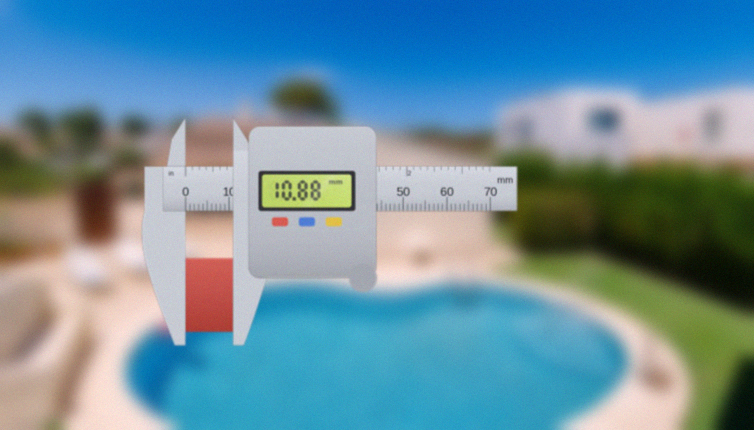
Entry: 10.88mm
